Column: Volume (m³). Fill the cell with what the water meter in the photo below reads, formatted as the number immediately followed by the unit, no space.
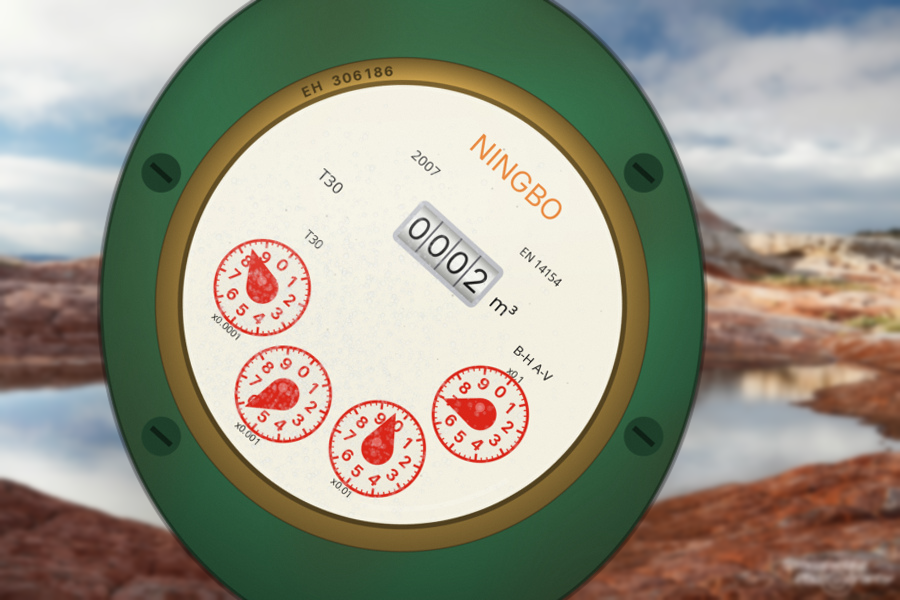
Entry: 2.6958m³
